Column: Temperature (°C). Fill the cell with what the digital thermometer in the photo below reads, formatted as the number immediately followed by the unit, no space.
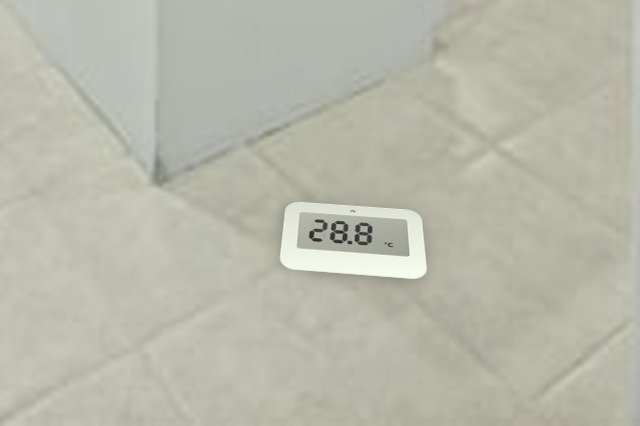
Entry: 28.8°C
